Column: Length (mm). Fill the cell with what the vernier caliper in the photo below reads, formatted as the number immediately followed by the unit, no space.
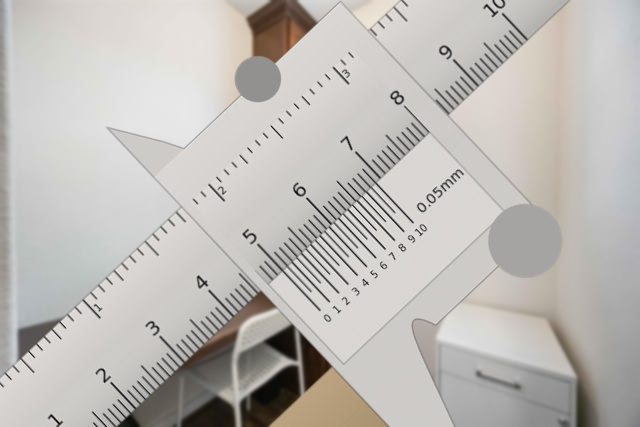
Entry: 50.0mm
